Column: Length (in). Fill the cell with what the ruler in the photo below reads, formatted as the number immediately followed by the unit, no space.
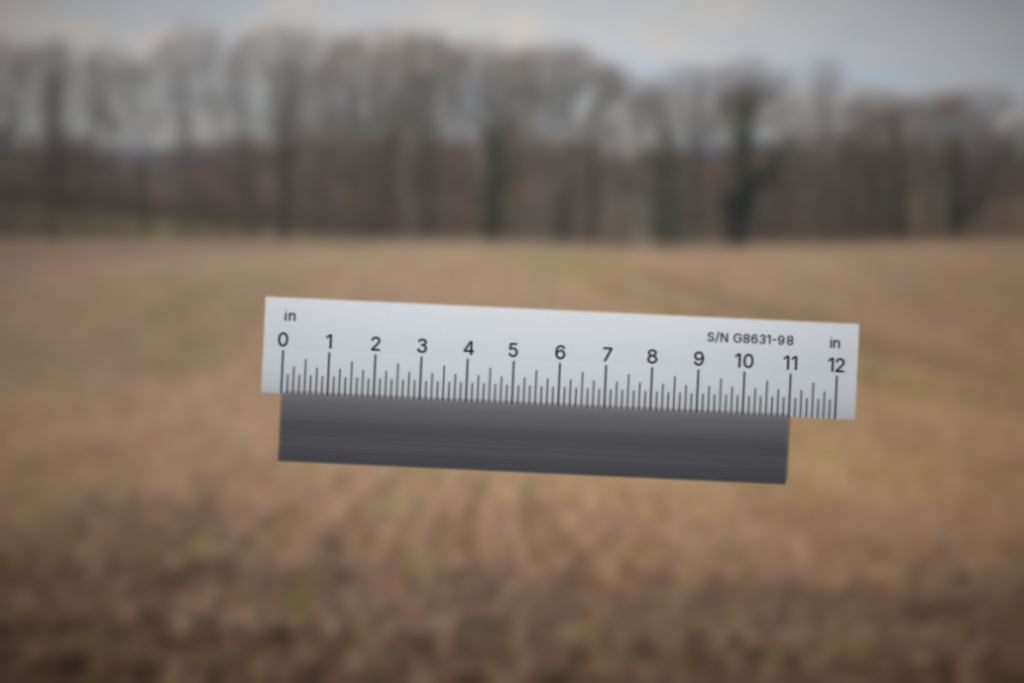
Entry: 11in
